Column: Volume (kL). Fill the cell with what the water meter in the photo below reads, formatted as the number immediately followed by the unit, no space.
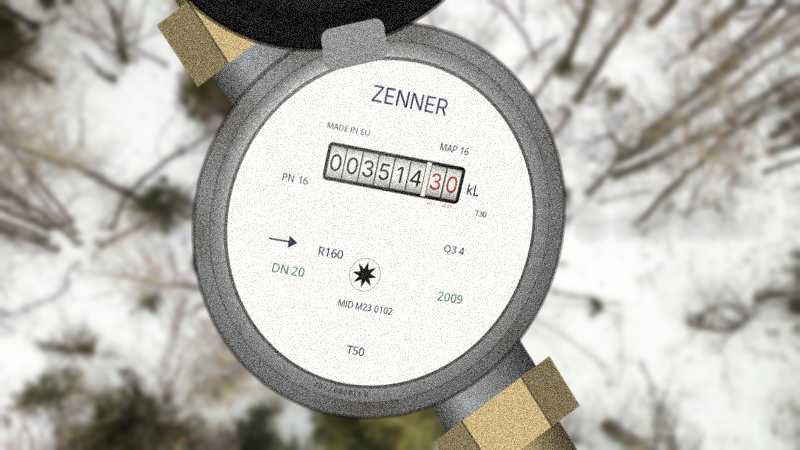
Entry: 3514.30kL
